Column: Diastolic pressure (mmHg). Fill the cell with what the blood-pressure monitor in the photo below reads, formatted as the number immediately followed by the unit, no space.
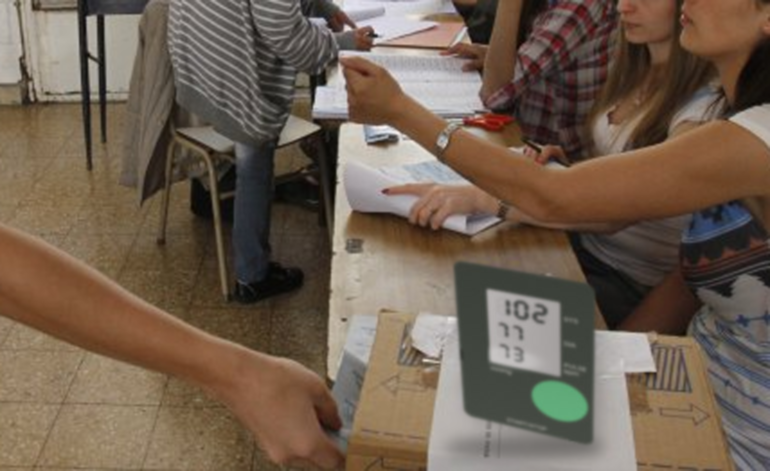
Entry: 77mmHg
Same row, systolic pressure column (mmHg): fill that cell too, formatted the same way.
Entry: 102mmHg
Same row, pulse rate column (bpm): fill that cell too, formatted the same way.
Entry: 73bpm
